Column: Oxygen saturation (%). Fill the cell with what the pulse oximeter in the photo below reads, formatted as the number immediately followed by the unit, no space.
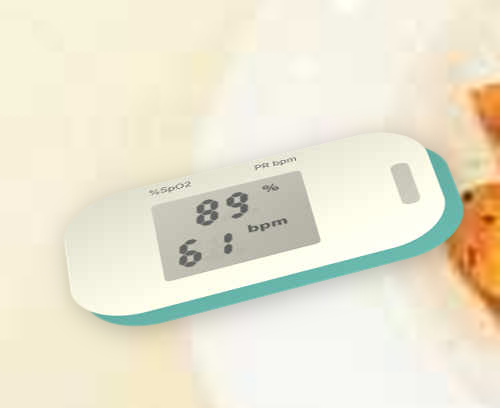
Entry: 89%
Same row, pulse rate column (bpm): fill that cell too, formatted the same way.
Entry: 61bpm
